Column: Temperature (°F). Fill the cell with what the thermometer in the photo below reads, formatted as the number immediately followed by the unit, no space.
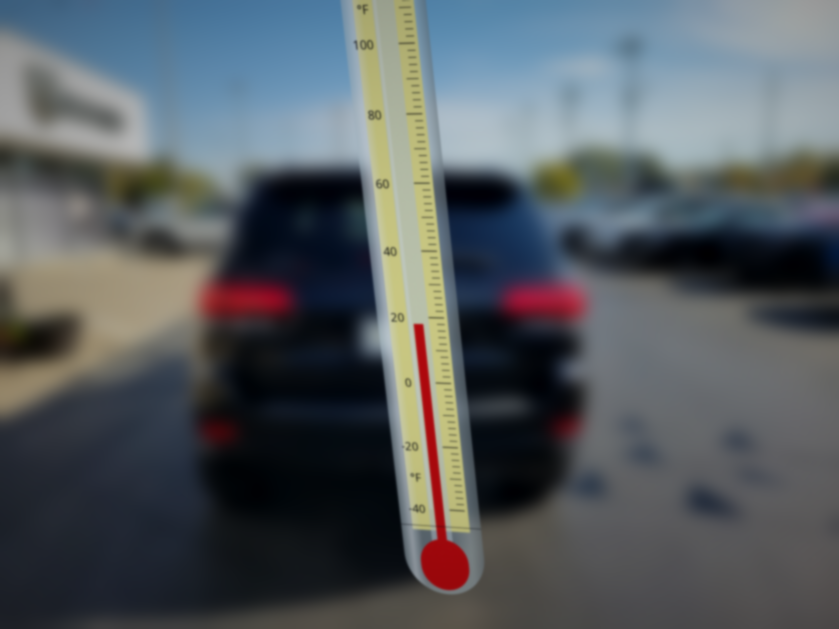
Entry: 18°F
